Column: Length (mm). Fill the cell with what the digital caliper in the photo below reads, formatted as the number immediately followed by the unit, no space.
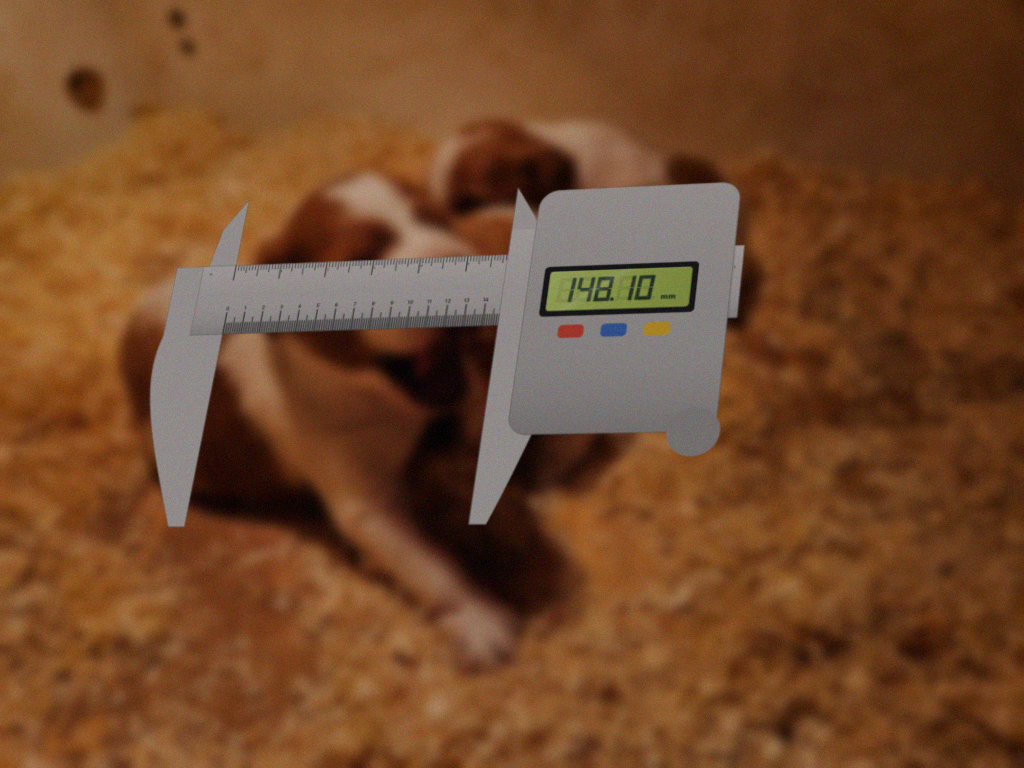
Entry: 148.10mm
